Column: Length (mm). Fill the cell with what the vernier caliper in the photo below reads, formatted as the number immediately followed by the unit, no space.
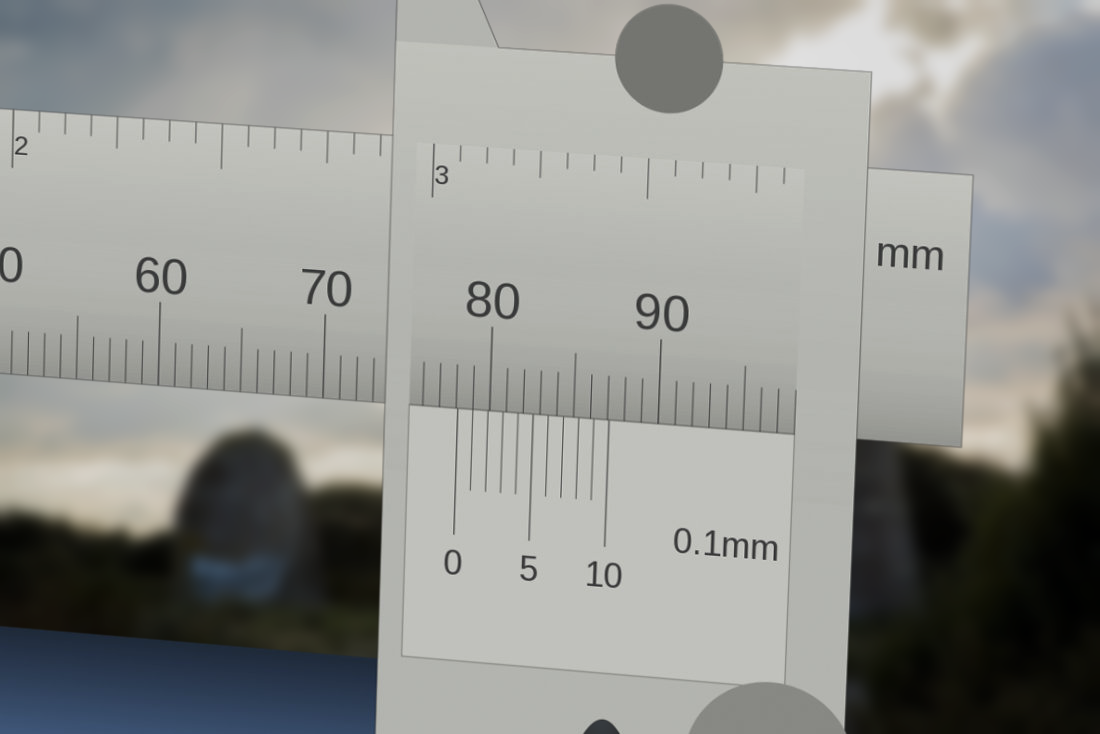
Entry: 78.1mm
